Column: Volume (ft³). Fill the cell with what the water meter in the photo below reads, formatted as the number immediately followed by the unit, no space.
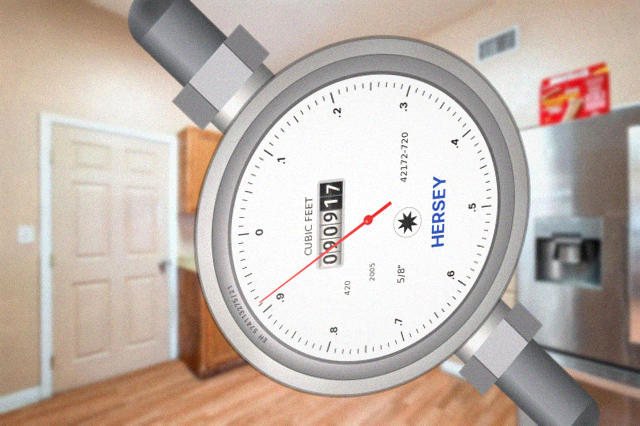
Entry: 90916.91ft³
